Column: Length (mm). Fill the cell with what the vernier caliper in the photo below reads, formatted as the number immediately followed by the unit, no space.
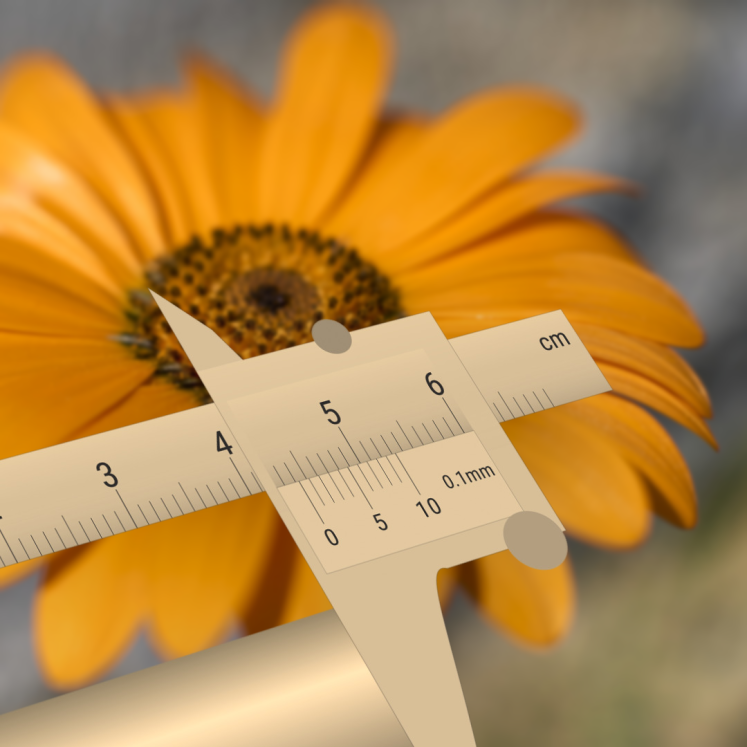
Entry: 44.3mm
